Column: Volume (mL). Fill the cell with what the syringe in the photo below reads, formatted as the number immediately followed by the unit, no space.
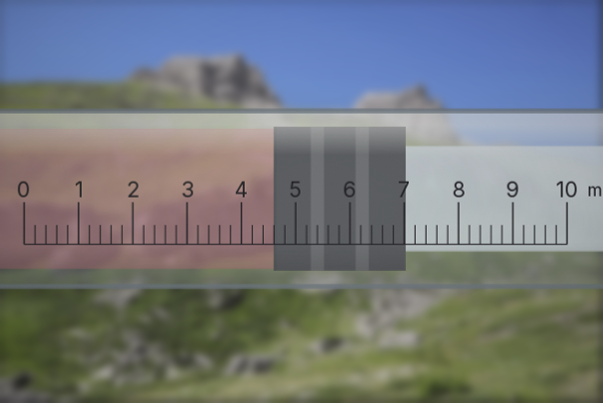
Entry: 4.6mL
